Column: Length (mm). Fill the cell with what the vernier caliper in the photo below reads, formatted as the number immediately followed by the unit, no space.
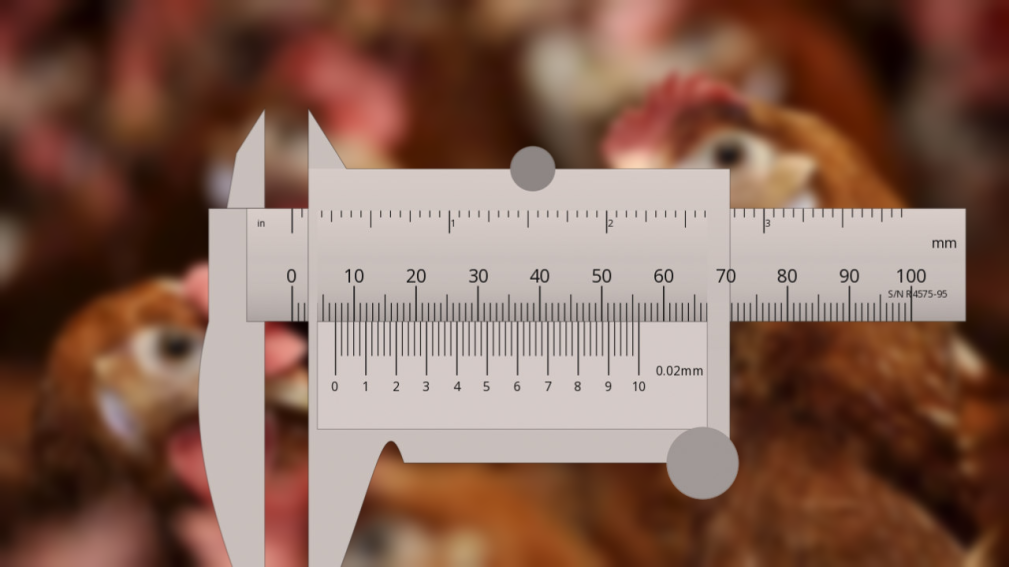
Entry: 7.0mm
